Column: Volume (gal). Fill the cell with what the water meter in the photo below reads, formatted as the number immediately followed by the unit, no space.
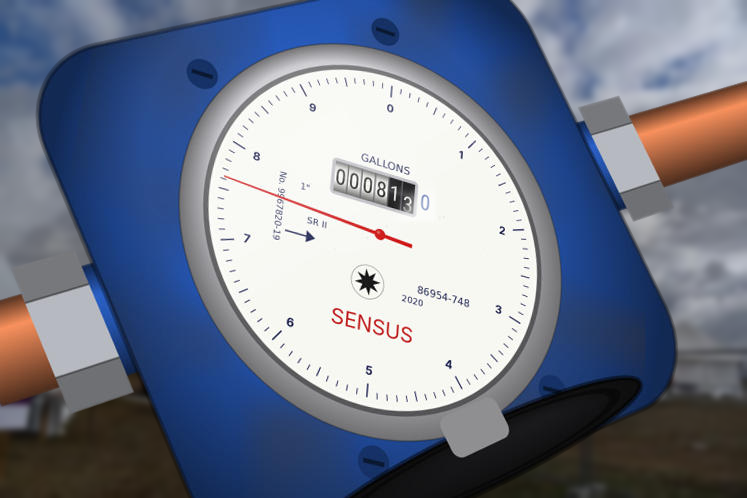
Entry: 8127.6gal
